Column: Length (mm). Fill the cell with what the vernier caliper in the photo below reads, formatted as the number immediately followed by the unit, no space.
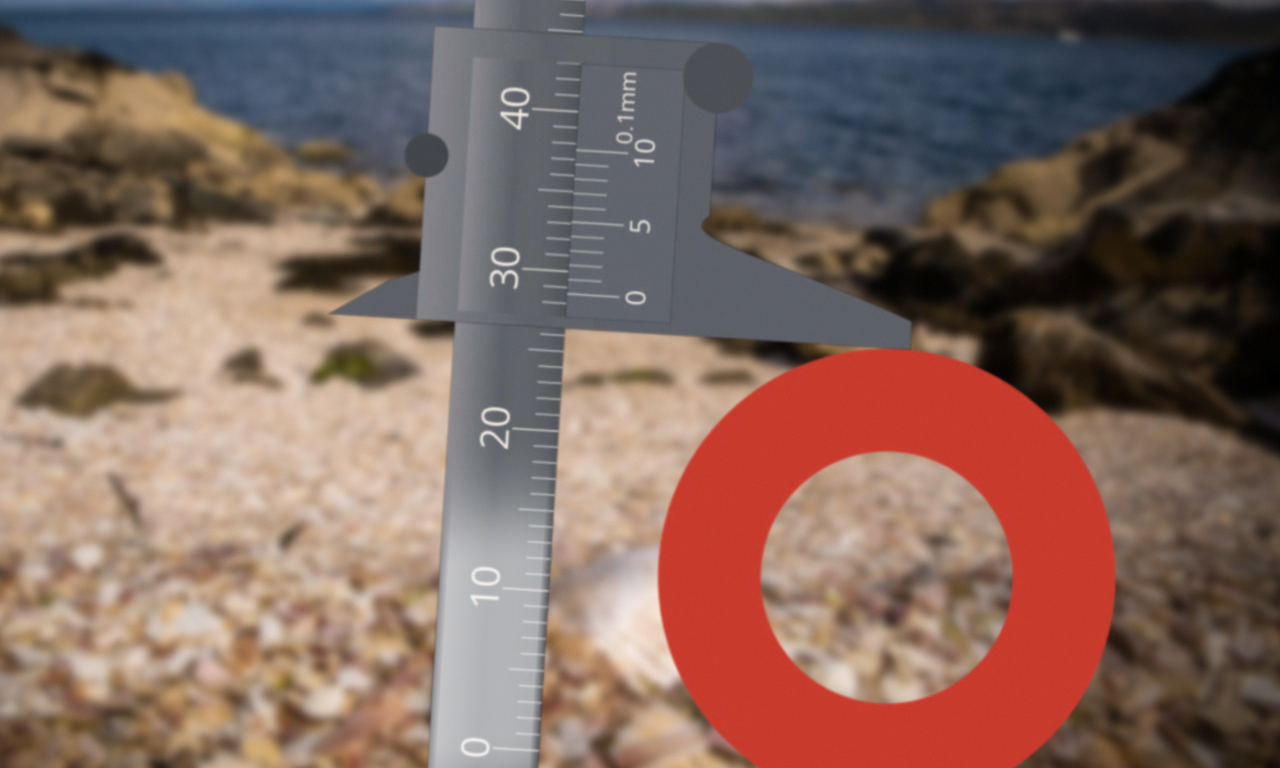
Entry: 28.6mm
